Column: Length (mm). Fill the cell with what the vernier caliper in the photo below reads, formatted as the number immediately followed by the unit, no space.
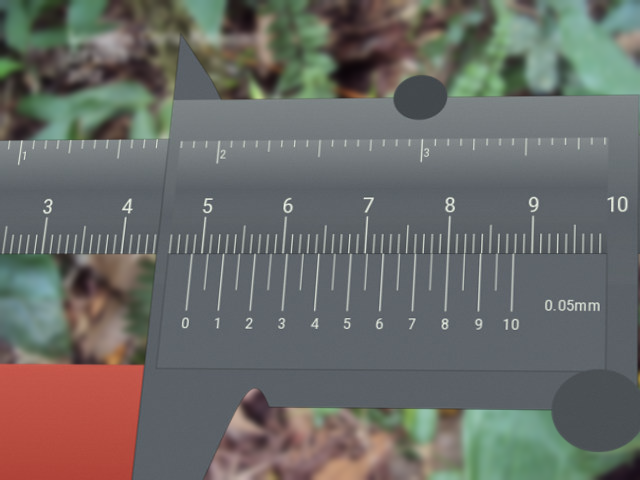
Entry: 48.8mm
